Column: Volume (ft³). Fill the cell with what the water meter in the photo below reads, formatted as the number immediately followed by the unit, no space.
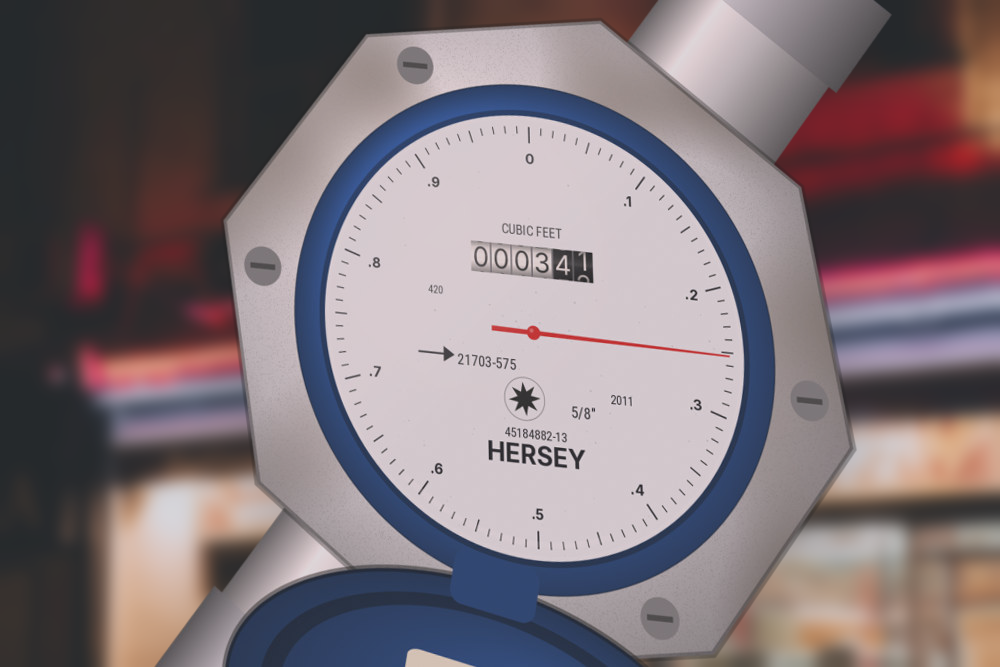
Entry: 341.25ft³
